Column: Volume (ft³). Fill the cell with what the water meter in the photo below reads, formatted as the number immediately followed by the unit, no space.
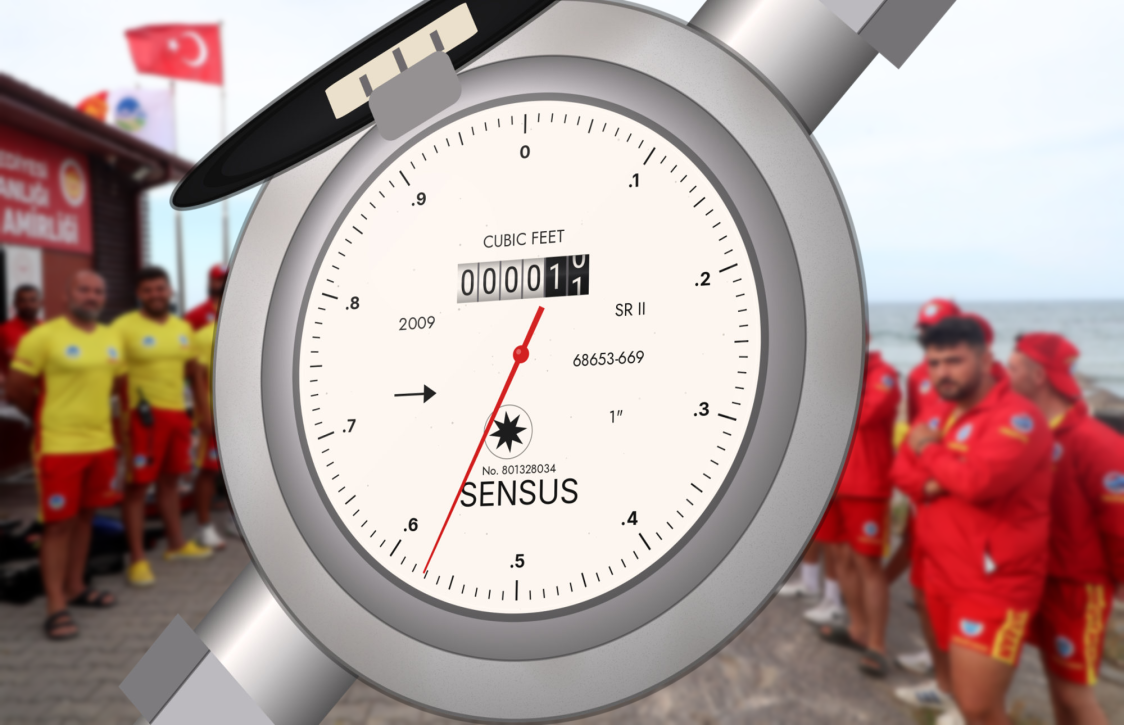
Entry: 10.57ft³
